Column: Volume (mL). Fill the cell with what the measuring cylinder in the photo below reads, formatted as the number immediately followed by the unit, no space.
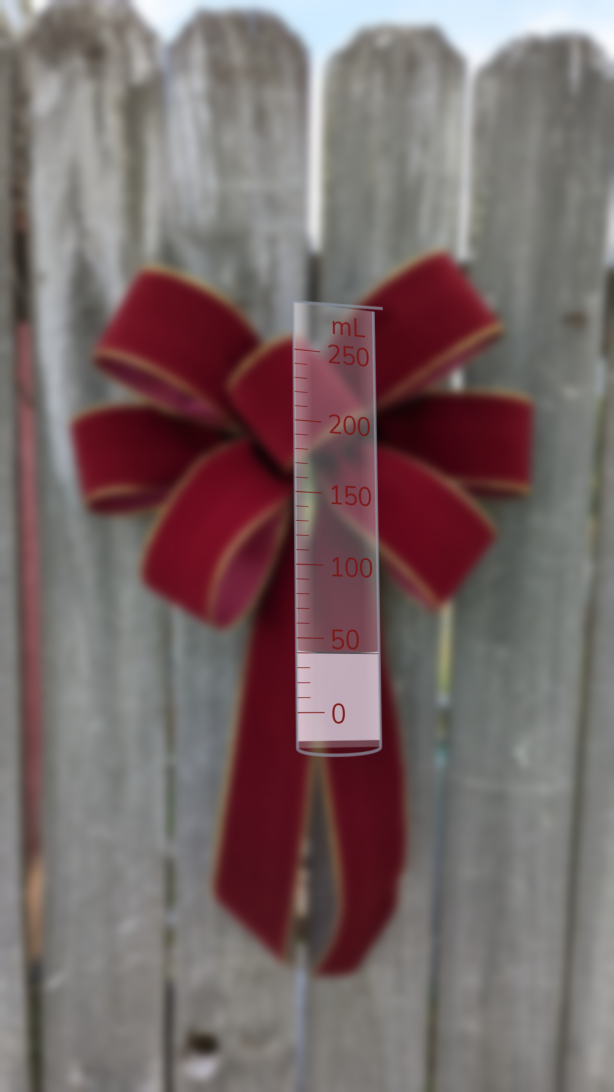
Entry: 40mL
